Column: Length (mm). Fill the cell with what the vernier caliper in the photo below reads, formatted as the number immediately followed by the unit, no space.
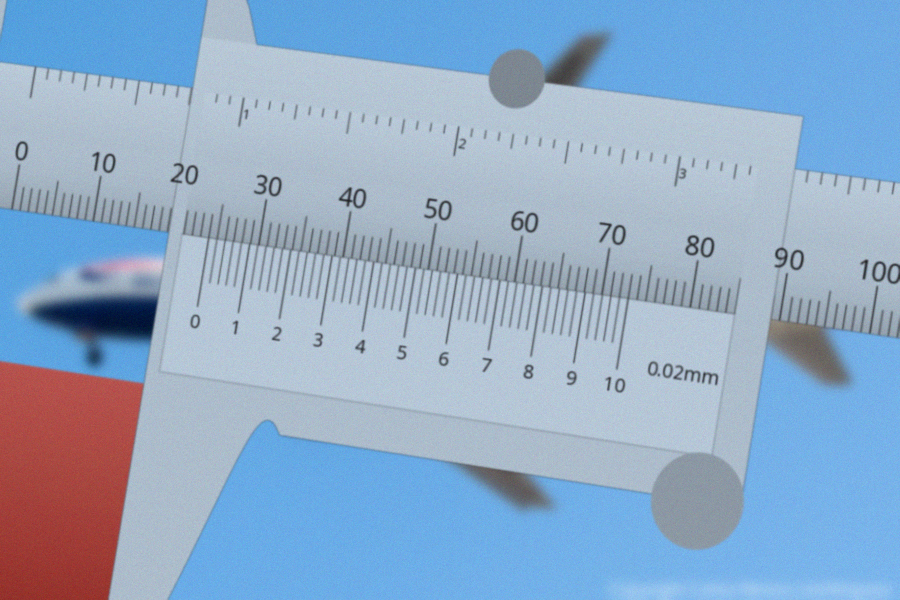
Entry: 24.0mm
